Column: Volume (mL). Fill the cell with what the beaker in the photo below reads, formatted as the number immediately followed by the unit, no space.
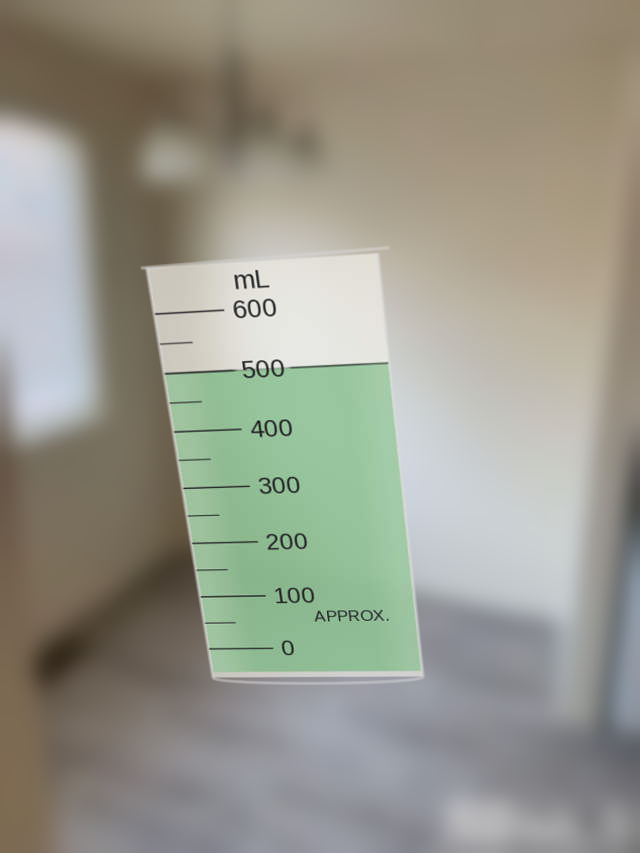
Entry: 500mL
